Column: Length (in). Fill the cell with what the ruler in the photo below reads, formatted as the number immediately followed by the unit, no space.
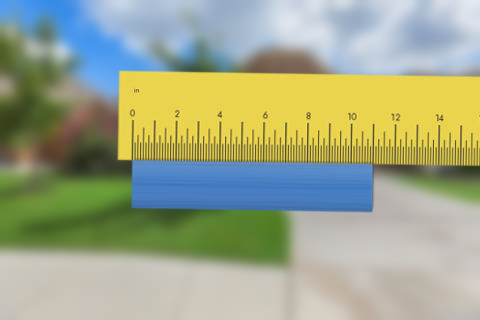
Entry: 11in
